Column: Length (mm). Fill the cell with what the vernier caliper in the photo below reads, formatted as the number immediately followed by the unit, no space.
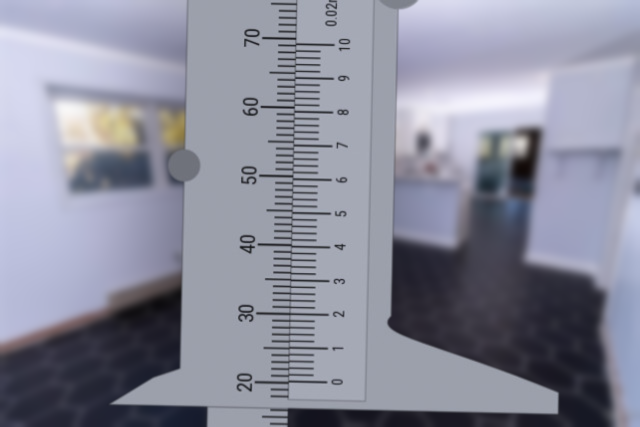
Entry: 20.2mm
